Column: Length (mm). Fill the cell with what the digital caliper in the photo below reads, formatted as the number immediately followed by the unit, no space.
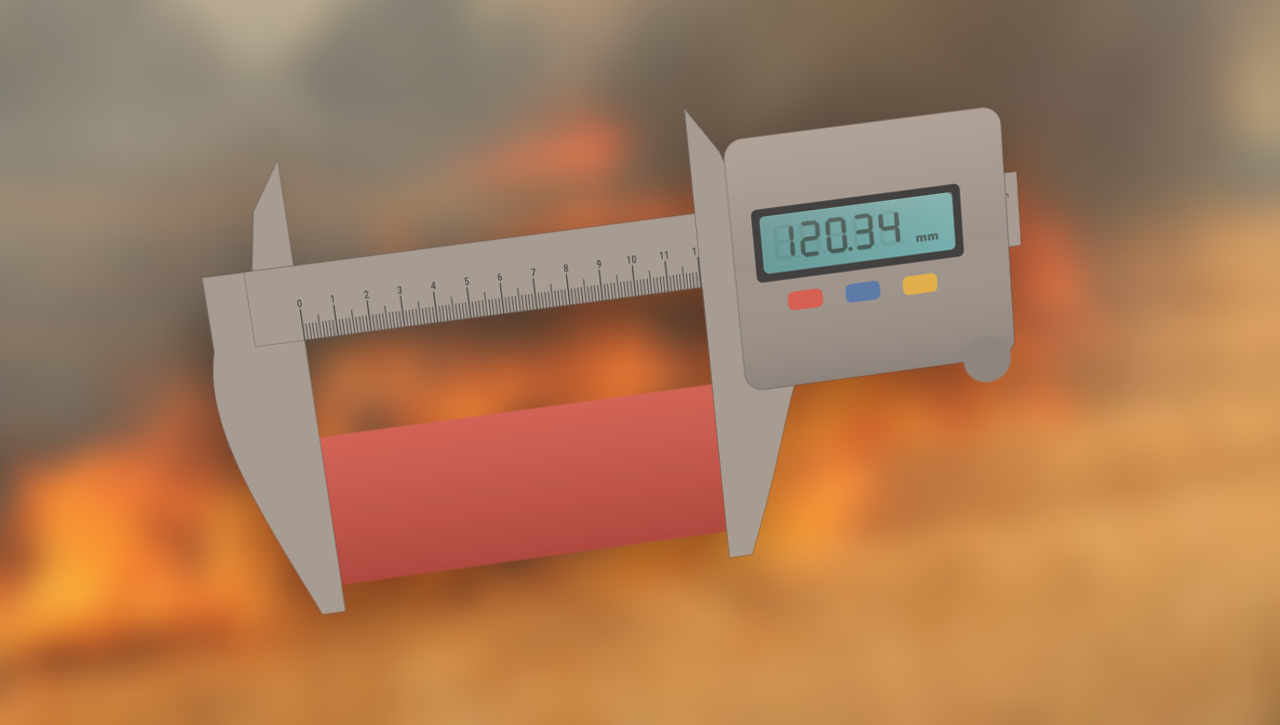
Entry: 120.34mm
